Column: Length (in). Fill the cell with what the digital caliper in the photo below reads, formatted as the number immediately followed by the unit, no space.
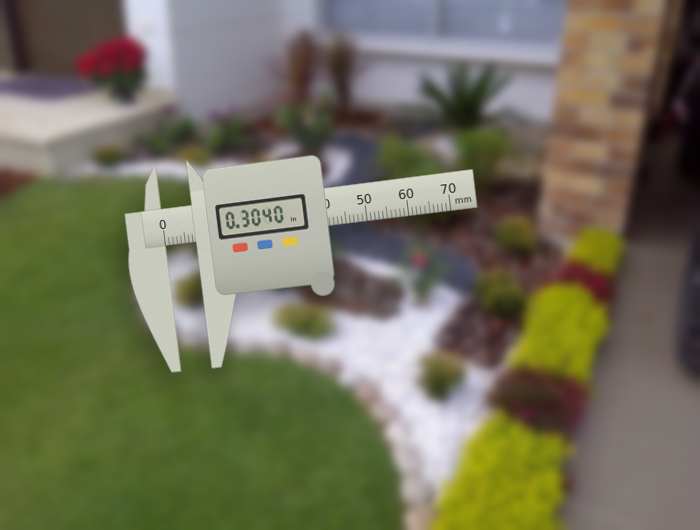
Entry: 0.3040in
